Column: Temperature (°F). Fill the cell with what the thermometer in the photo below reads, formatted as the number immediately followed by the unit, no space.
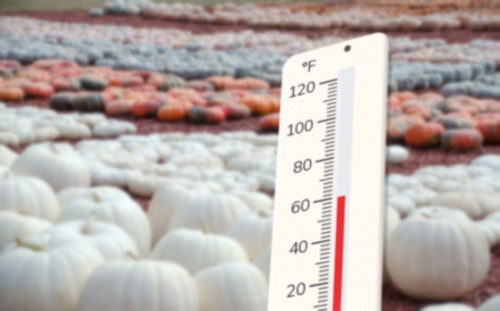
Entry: 60°F
